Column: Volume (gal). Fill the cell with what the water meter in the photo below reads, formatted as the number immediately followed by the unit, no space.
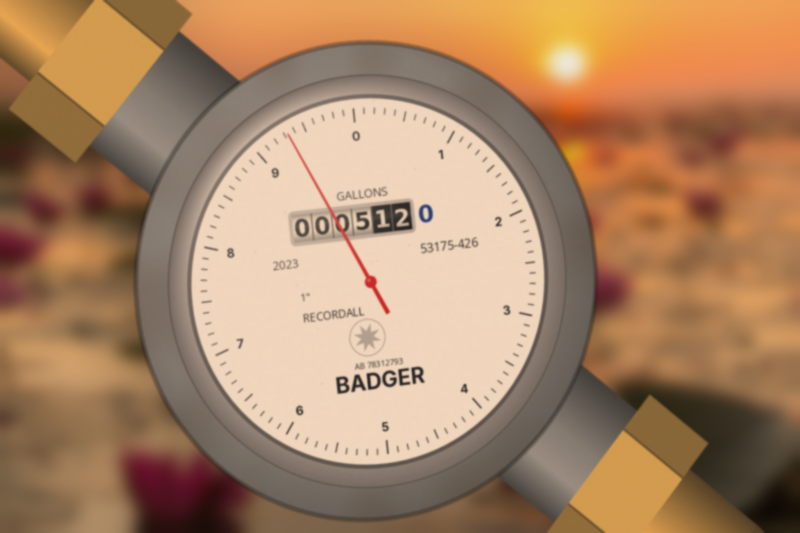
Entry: 5119.3gal
